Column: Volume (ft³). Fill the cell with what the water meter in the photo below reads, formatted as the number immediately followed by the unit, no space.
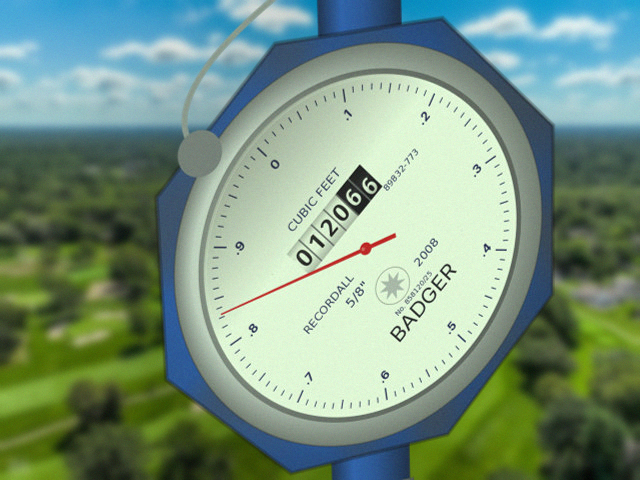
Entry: 12065.83ft³
